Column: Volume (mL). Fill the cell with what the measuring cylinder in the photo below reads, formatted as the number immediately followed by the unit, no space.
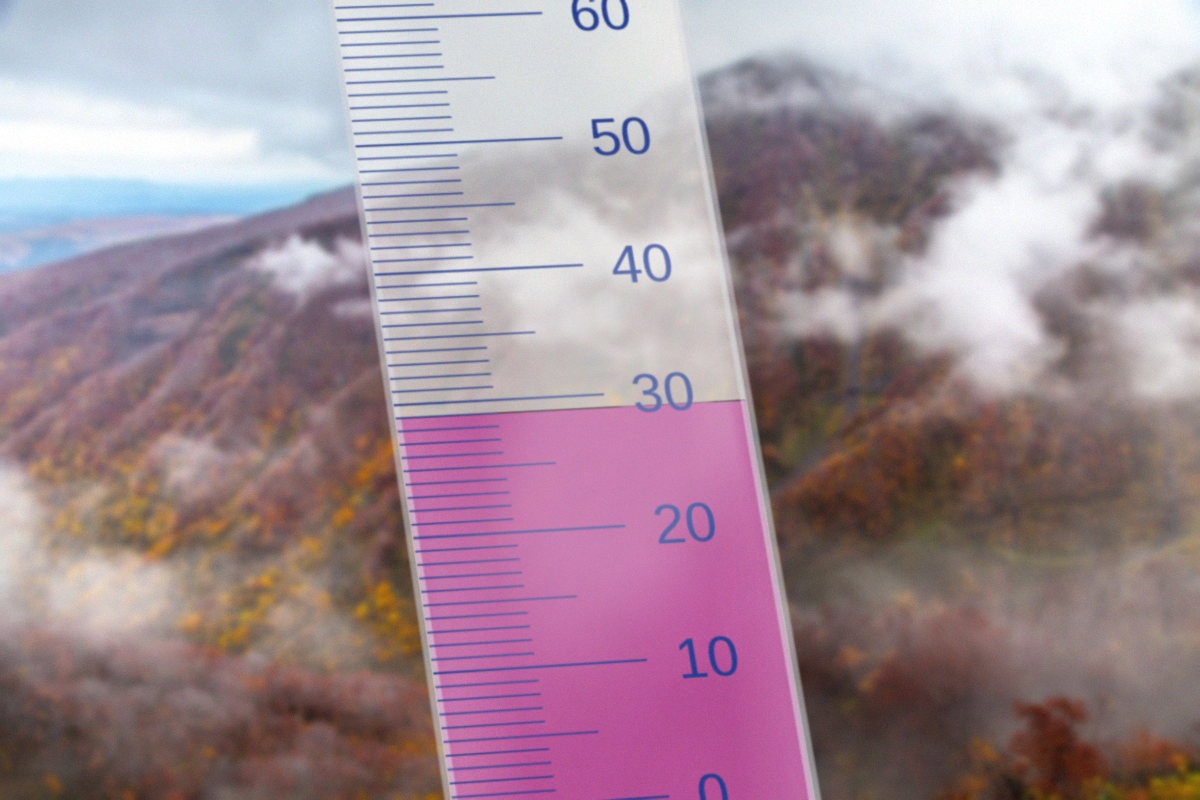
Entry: 29mL
